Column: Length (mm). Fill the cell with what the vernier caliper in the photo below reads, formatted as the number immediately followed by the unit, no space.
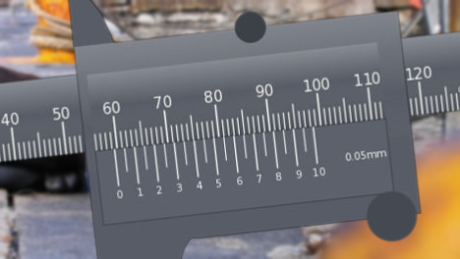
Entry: 59.5mm
